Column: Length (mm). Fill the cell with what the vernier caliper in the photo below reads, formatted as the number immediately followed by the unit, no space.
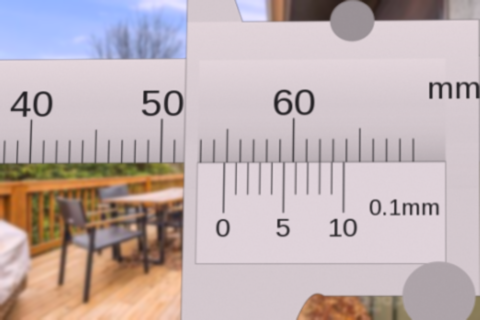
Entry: 54.8mm
